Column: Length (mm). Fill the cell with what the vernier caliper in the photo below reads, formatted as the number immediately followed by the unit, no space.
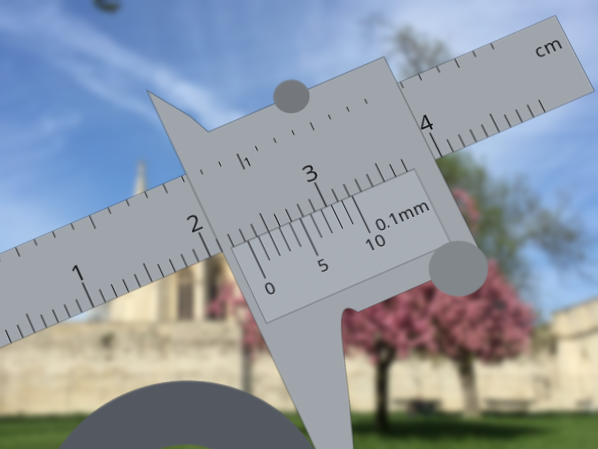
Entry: 23.2mm
